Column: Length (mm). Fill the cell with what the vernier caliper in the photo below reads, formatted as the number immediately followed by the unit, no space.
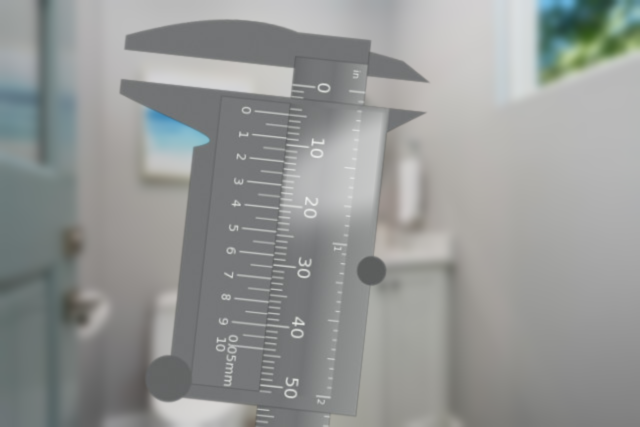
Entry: 5.0mm
